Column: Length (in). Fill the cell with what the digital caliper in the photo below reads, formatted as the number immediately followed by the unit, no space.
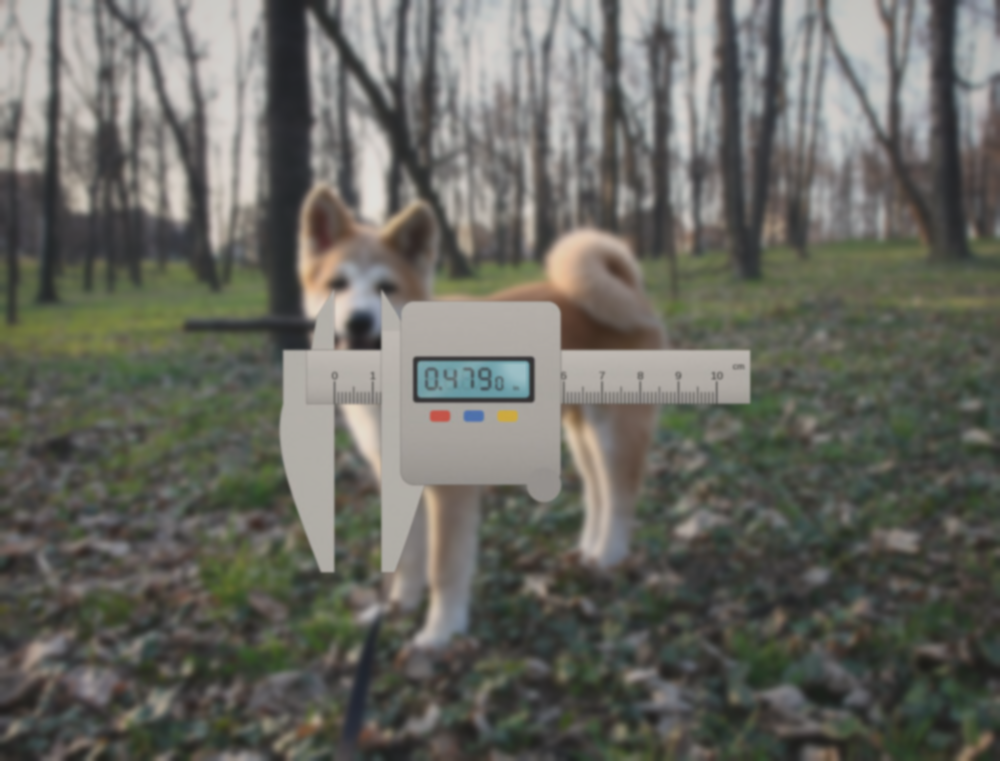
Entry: 0.4790in
